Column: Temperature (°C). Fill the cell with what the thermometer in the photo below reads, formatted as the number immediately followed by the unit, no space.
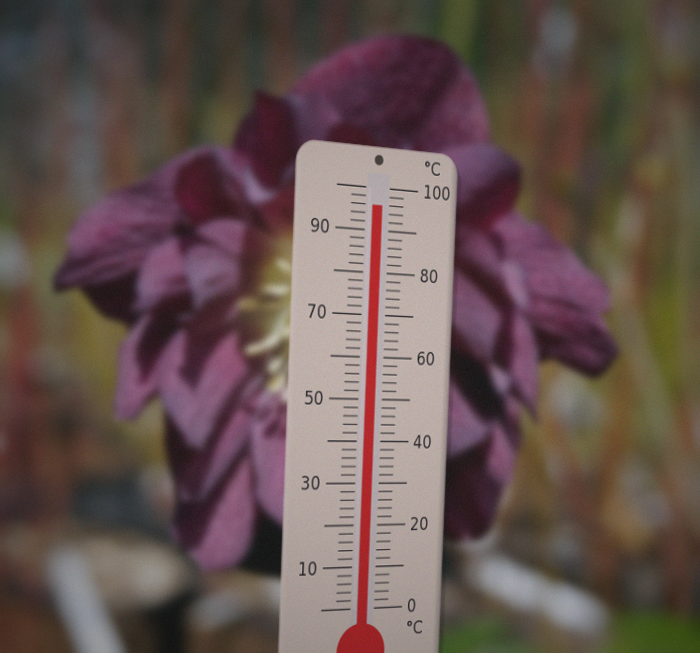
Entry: 96°C
